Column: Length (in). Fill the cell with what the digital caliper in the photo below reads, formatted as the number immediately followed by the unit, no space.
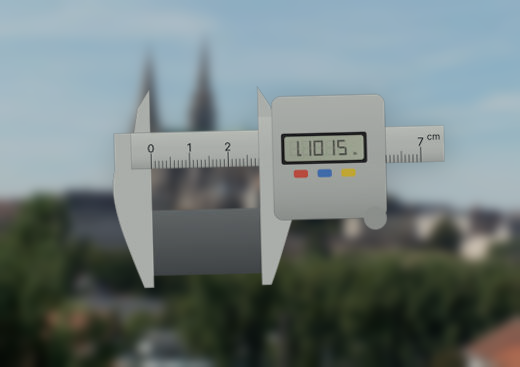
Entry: 1.1015in
